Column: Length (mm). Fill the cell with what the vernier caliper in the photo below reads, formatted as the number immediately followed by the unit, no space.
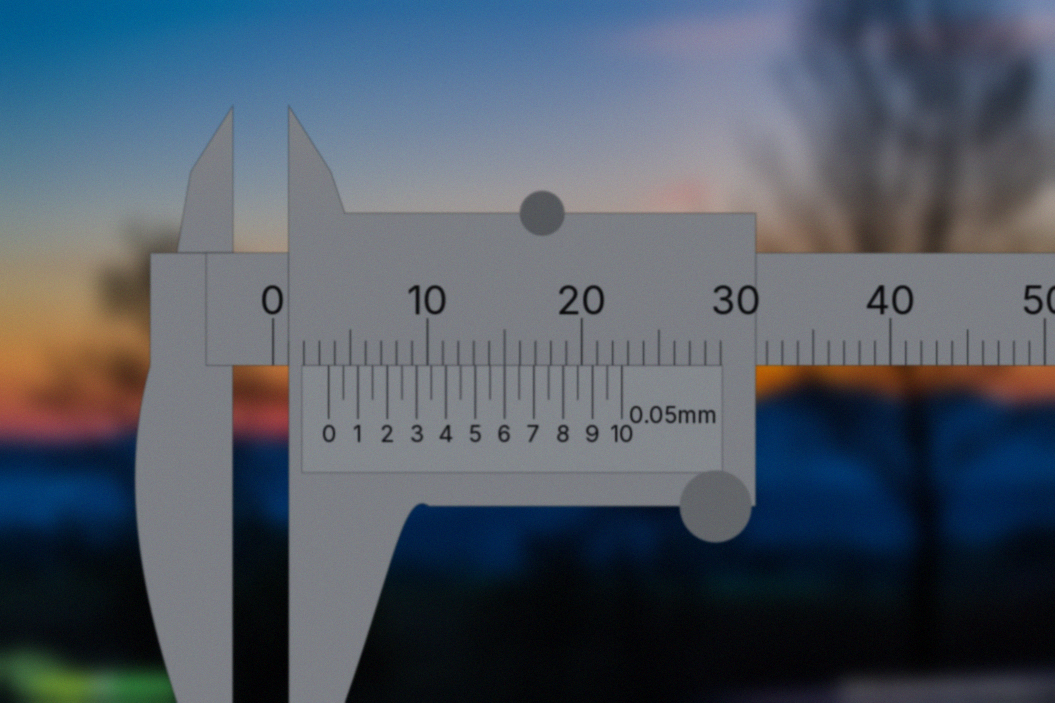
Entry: 3.6mm
